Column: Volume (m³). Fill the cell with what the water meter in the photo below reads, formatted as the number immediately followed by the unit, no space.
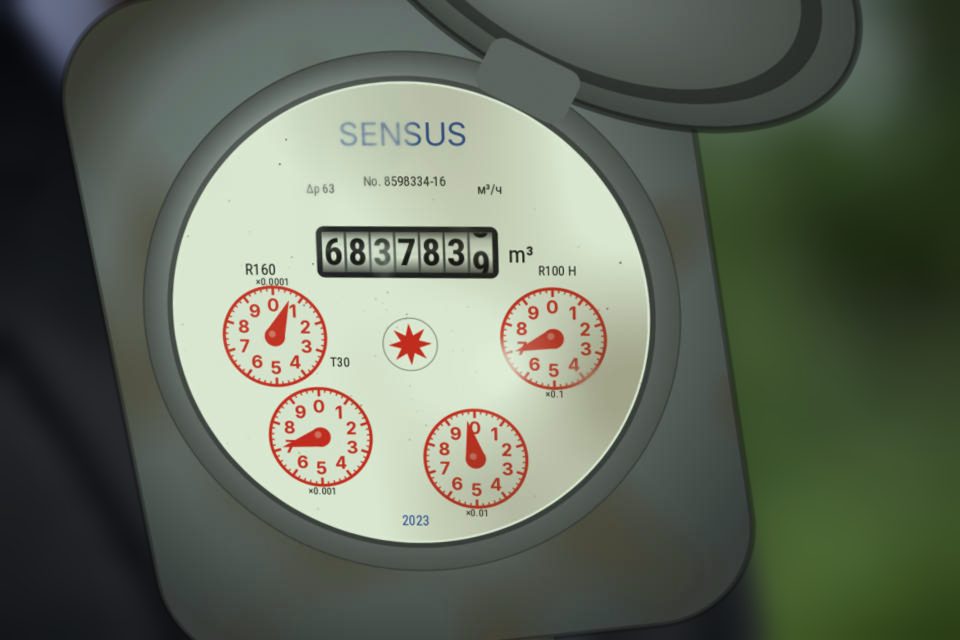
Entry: 6837838.6970m³
